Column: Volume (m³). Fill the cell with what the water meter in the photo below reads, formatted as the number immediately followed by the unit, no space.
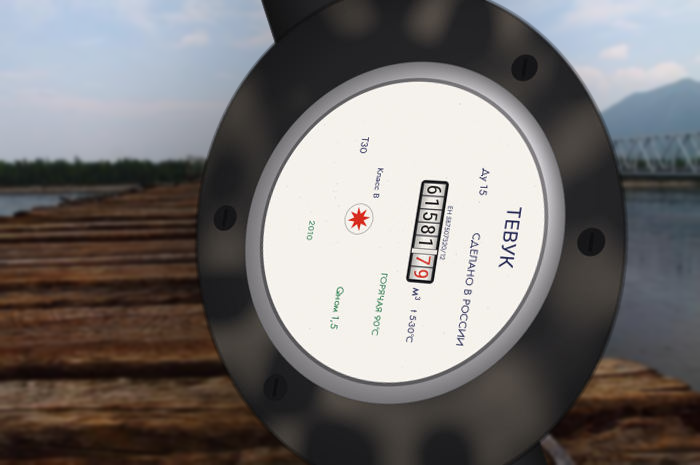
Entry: 61581.79m³
